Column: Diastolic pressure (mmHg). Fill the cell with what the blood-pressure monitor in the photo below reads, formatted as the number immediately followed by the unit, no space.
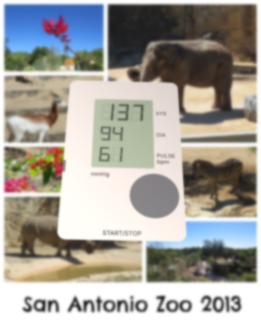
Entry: 94mmHg
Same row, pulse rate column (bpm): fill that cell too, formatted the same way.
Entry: 61bpm
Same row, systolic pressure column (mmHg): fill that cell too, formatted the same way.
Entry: 137mmHg
